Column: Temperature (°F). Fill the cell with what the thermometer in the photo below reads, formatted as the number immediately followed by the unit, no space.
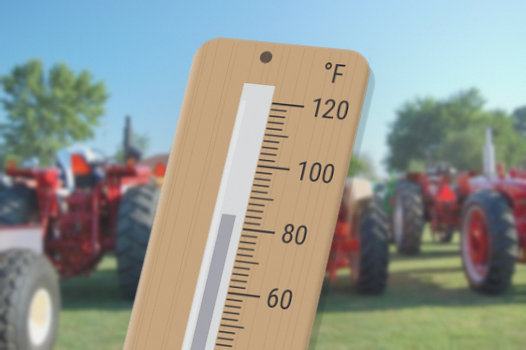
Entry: 84°F
